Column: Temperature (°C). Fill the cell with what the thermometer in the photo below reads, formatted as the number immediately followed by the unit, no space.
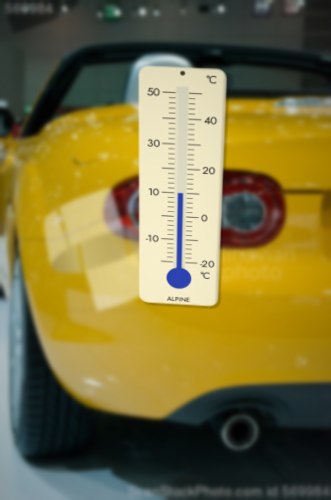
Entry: 10°C
